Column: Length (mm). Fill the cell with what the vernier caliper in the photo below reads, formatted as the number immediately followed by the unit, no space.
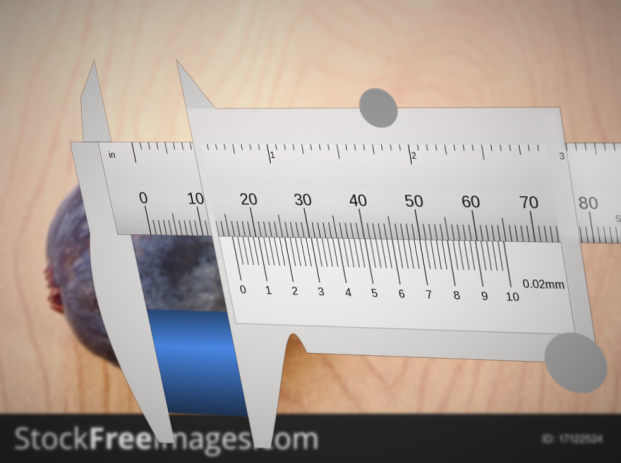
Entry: 15.6mm
